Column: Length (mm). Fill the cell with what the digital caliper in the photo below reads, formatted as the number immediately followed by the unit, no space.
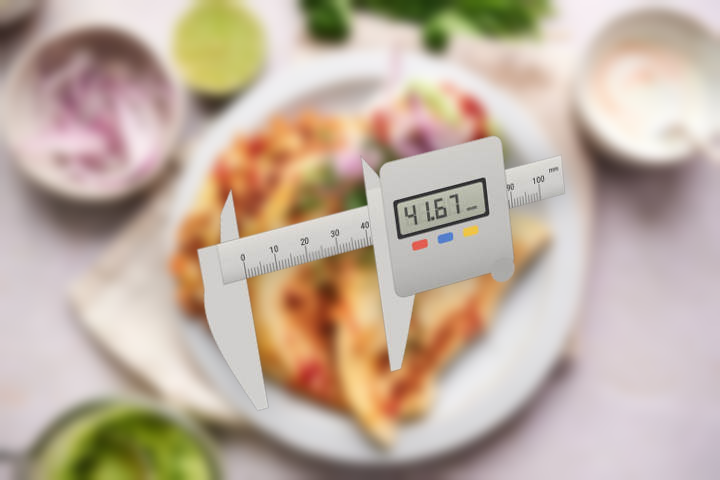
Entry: 41.67mm
